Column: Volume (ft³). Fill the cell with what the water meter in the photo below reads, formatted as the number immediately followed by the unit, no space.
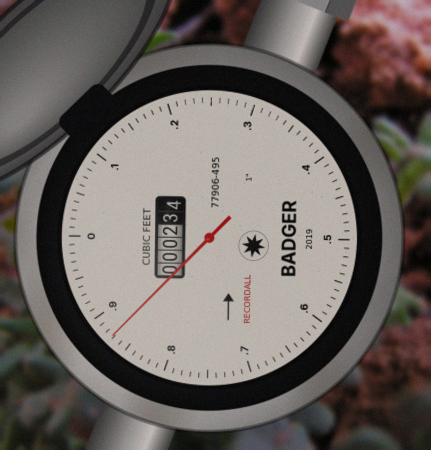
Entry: 233.87ft³
